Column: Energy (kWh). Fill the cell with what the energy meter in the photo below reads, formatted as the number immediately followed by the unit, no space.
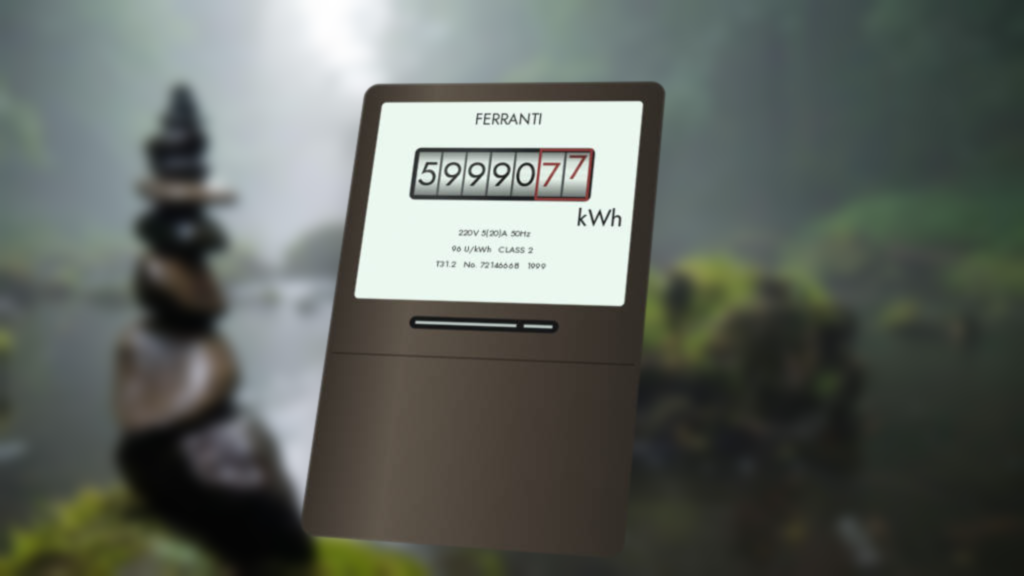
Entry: 59990.77kWh
